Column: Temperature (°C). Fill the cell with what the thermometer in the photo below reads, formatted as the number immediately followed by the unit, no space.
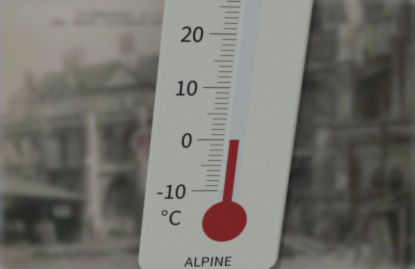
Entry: 0°C
